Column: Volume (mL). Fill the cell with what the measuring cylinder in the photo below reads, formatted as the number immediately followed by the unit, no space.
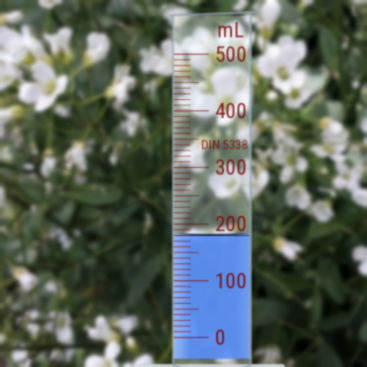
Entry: 180mL
